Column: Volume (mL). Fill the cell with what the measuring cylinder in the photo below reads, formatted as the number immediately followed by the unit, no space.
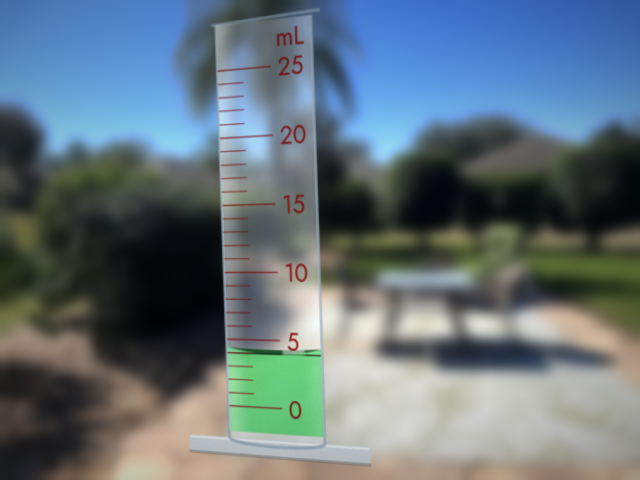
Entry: 4mL
